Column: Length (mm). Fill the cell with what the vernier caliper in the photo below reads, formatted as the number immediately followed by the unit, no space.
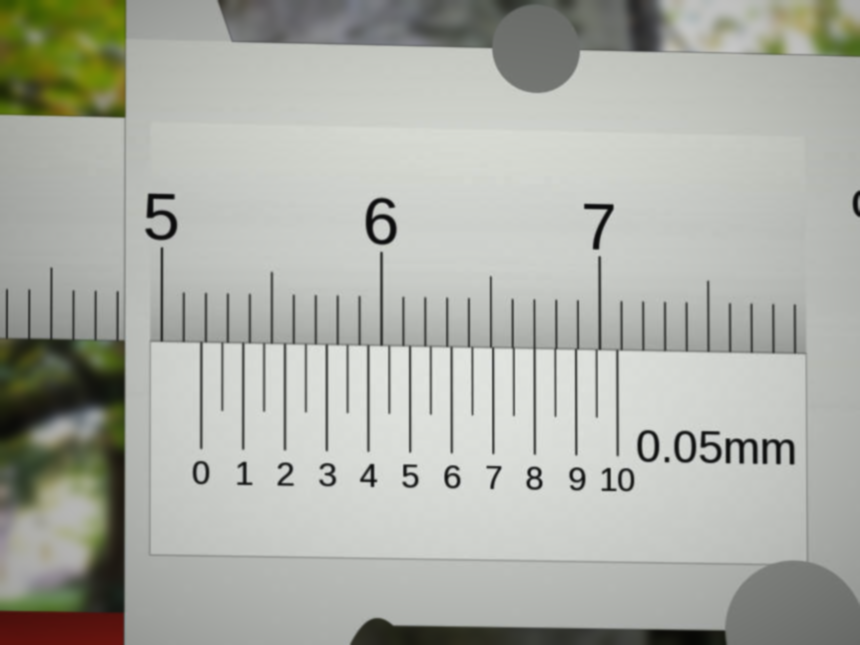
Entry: 51.8mm
